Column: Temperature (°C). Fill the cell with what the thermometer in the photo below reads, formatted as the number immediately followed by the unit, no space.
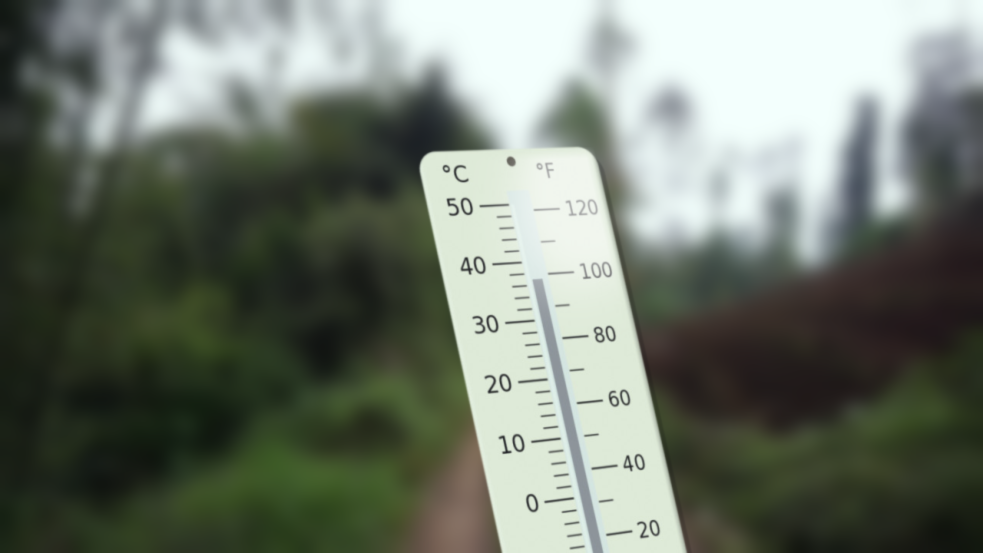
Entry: 37°C
